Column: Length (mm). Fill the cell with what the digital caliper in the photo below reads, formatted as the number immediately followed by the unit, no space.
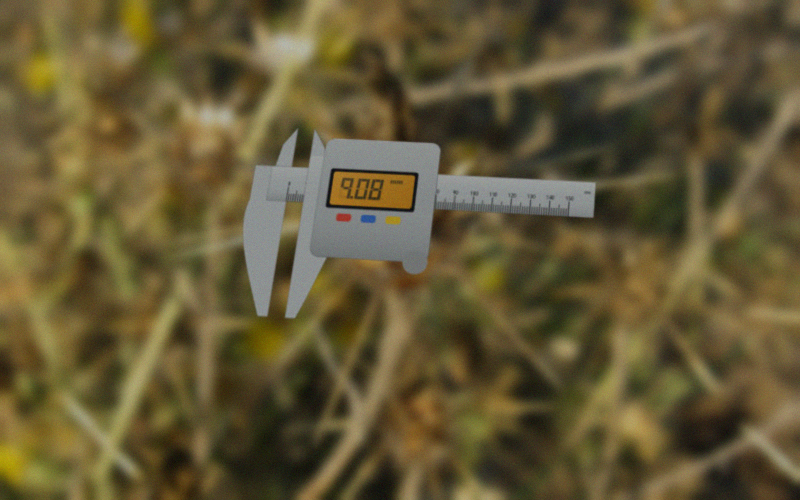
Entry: 9.08mm
